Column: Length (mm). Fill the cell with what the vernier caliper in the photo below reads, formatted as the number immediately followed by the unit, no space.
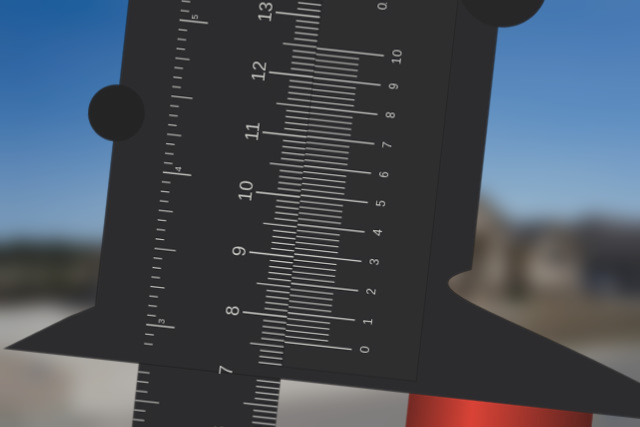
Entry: 75.8mm
